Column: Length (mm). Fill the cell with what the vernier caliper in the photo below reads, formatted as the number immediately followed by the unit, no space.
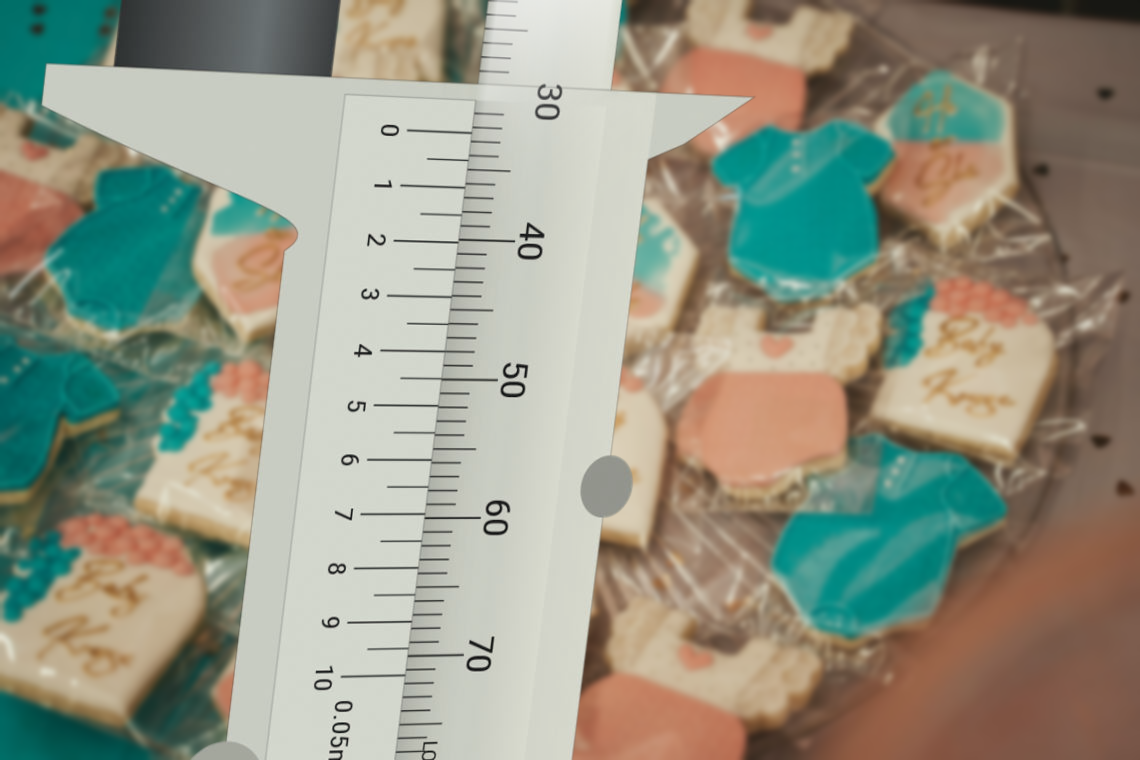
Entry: 32.4mm
